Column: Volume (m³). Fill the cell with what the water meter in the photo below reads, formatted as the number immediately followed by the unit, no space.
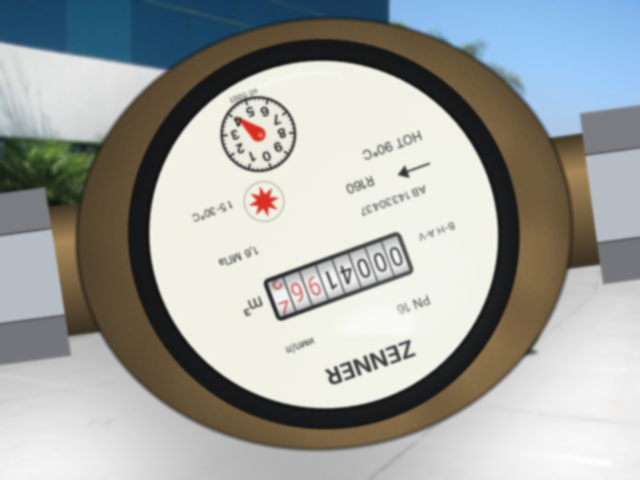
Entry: 41.9624m³
